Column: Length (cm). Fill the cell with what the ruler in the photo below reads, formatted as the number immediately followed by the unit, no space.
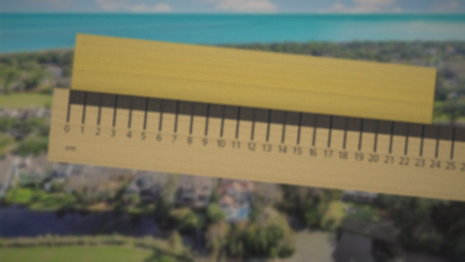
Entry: 23.5cm
